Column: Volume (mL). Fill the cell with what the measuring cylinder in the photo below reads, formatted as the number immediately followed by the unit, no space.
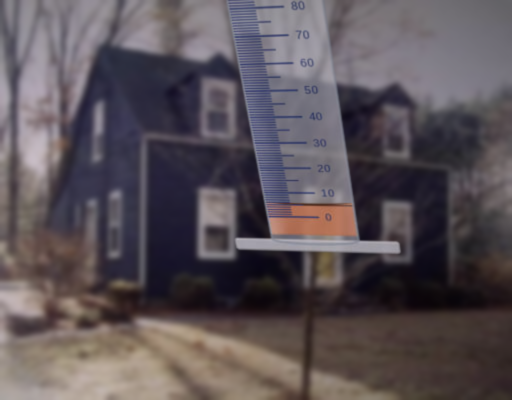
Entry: 5mL
